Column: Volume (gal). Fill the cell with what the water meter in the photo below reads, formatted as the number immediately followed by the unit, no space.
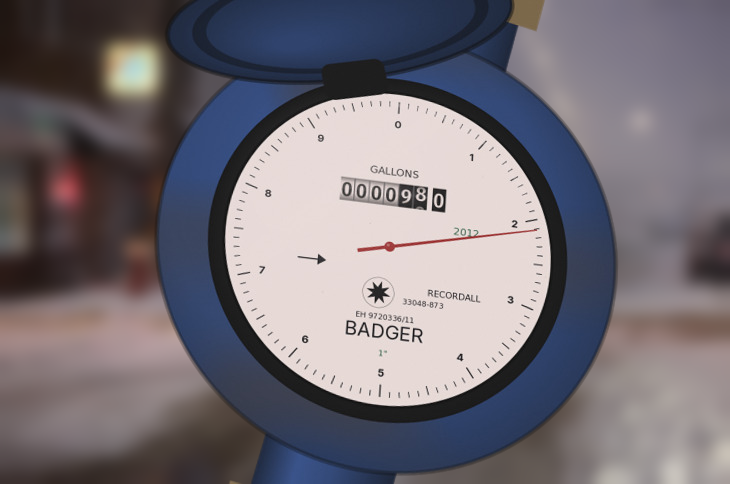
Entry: 982.1gal
